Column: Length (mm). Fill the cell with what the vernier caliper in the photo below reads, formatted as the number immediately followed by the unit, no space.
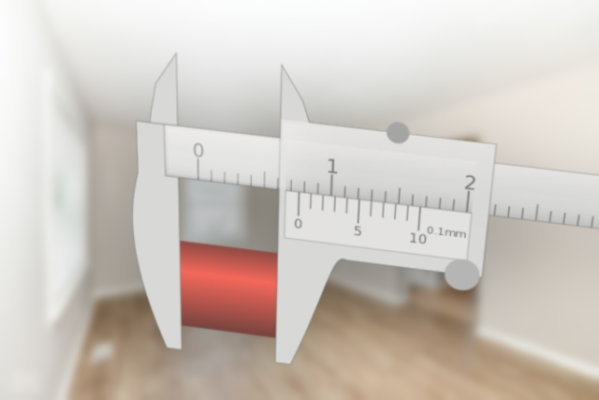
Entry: 7.6mm
